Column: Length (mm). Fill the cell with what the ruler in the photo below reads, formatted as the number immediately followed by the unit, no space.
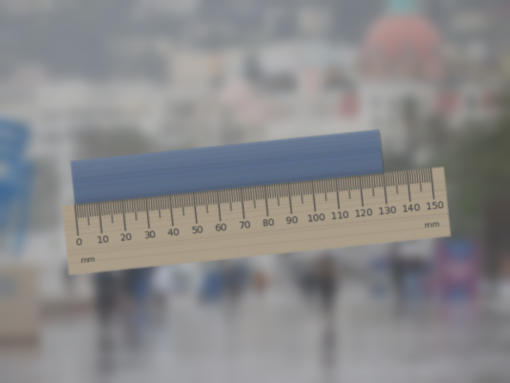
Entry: 130mm
